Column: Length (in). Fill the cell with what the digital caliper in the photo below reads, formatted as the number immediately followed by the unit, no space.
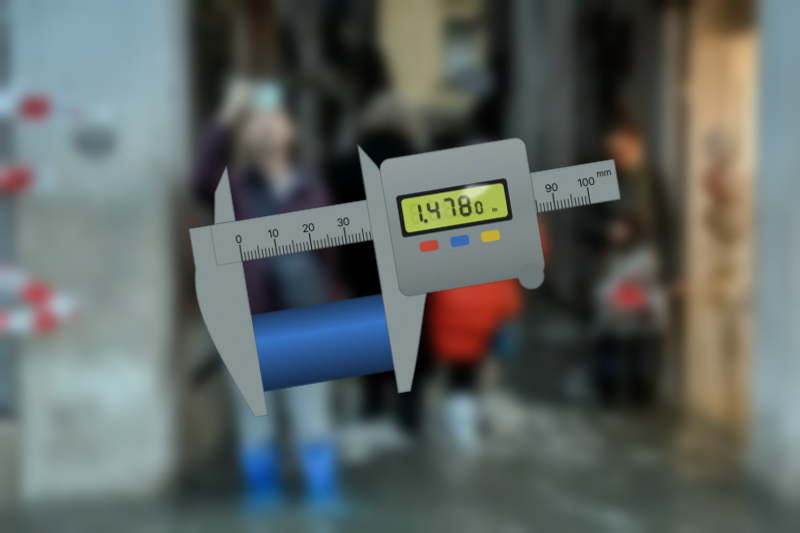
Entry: 1.4780in
